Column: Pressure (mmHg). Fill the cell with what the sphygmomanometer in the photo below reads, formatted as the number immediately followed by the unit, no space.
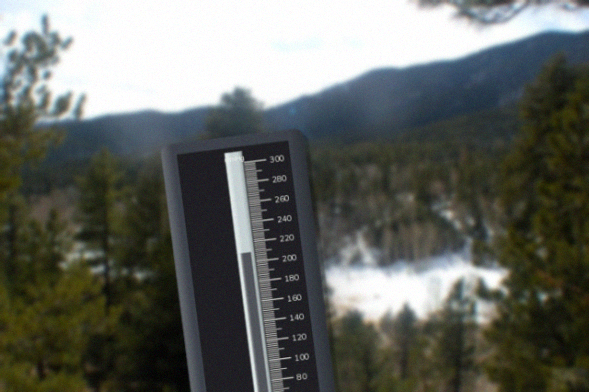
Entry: 210mmHg
